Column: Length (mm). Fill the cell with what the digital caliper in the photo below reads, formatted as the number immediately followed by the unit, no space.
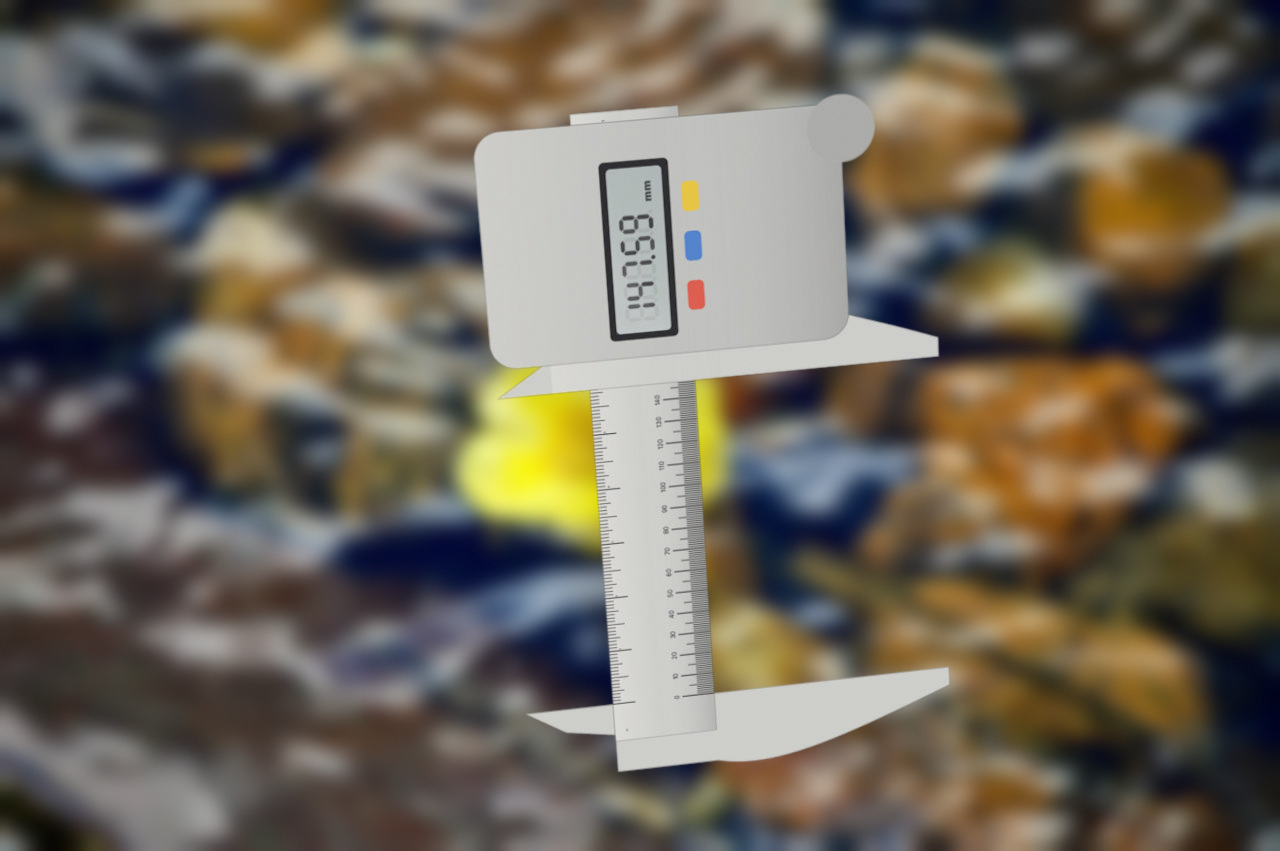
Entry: 147.59mm
